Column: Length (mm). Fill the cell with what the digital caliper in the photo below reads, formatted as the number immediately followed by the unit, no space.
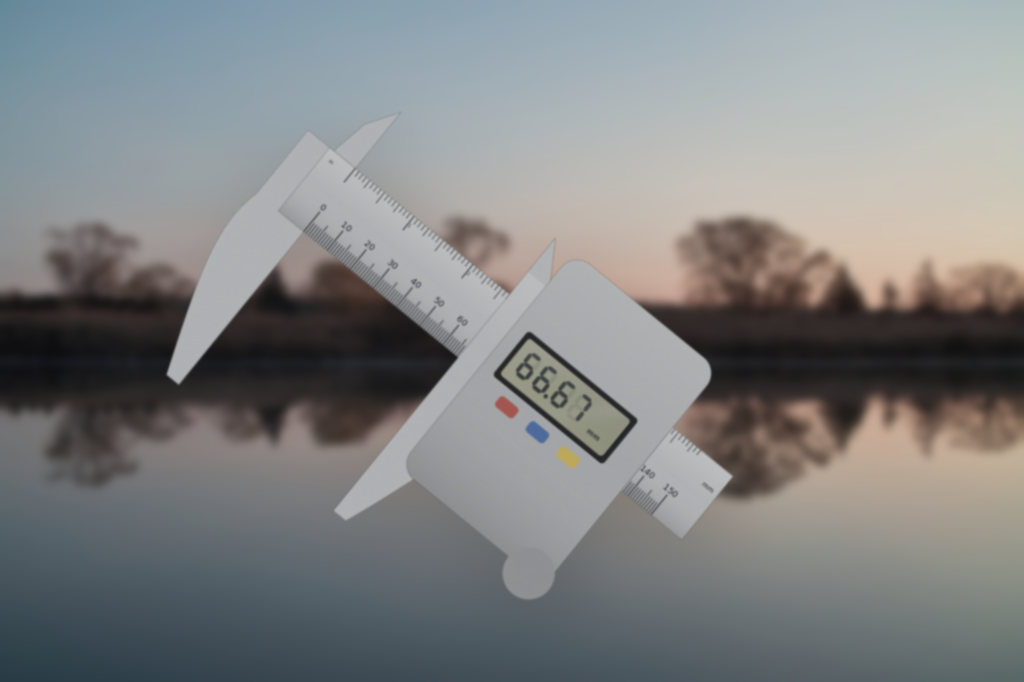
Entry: 66.67mm
